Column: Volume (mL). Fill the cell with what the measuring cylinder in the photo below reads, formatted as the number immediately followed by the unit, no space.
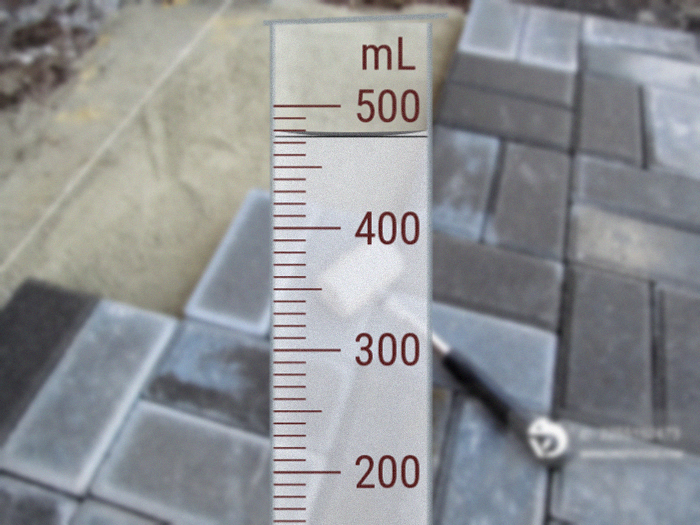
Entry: 475mL
